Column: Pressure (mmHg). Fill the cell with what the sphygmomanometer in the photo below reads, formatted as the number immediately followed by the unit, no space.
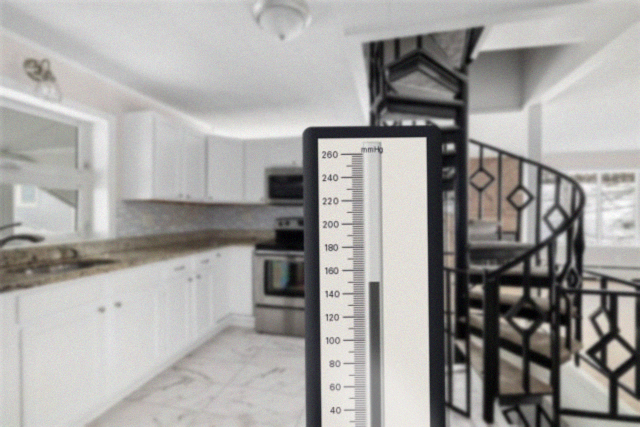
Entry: 150mmHg
